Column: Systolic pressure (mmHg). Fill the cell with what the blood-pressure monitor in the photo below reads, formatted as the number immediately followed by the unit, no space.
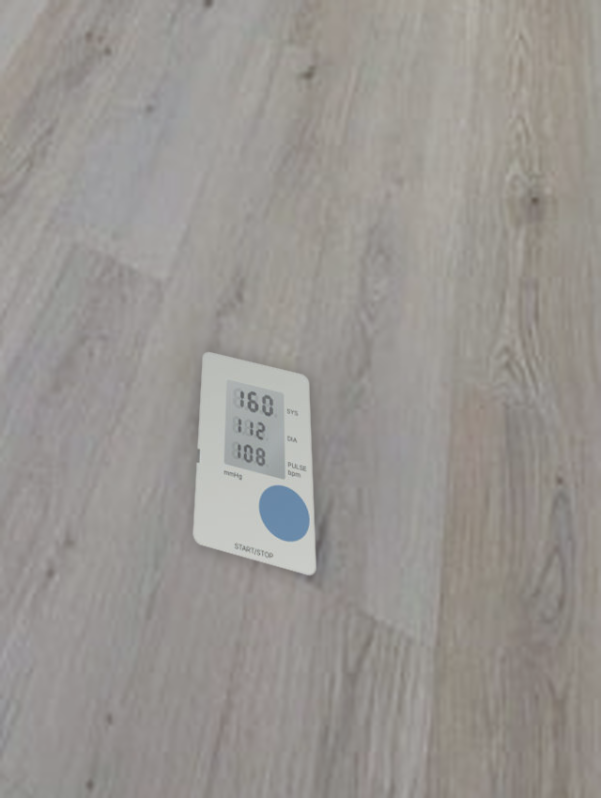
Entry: 160mmHg
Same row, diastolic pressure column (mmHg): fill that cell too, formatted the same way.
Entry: 112mmHg
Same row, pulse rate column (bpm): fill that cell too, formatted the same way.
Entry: 108bpm
